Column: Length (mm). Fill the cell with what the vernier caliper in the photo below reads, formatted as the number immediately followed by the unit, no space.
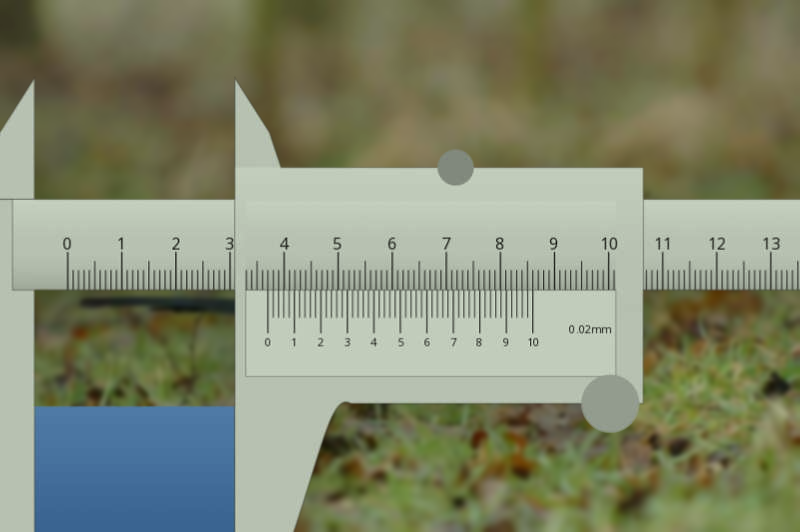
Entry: 37.0mm
